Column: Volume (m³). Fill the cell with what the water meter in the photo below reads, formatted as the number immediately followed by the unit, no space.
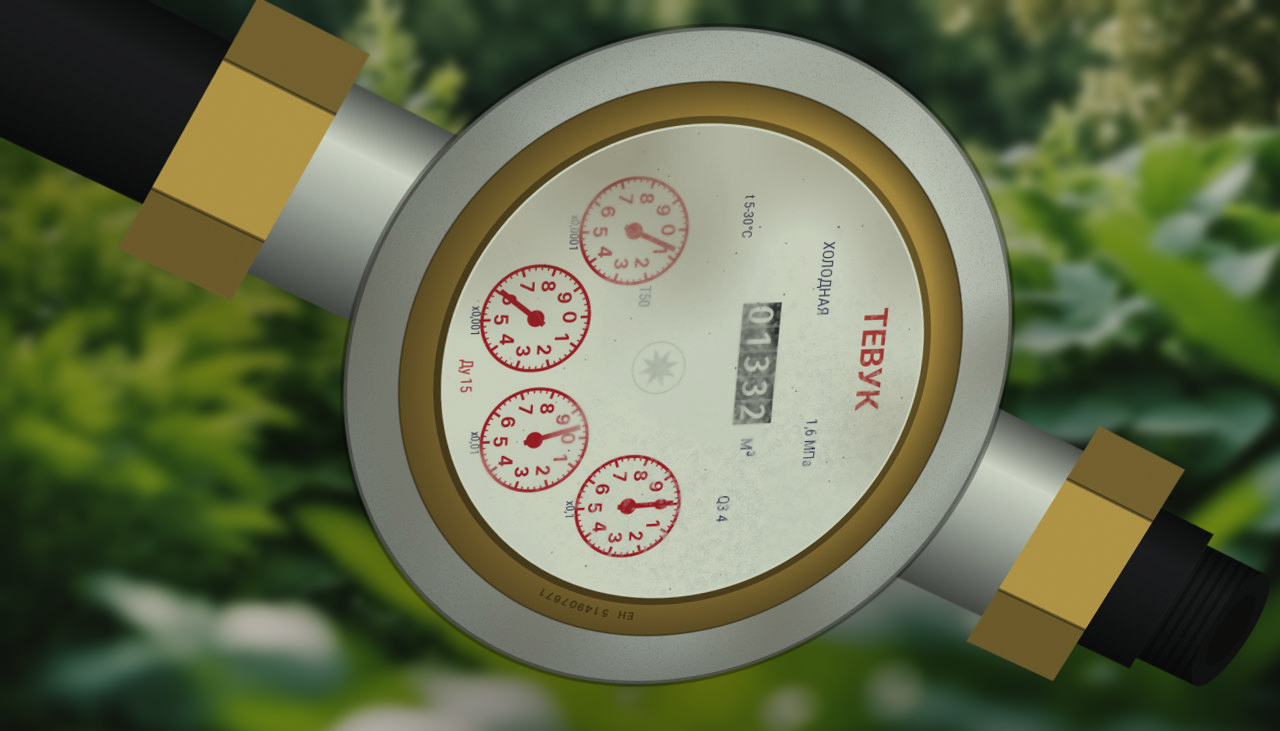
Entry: 1331.9960m³
